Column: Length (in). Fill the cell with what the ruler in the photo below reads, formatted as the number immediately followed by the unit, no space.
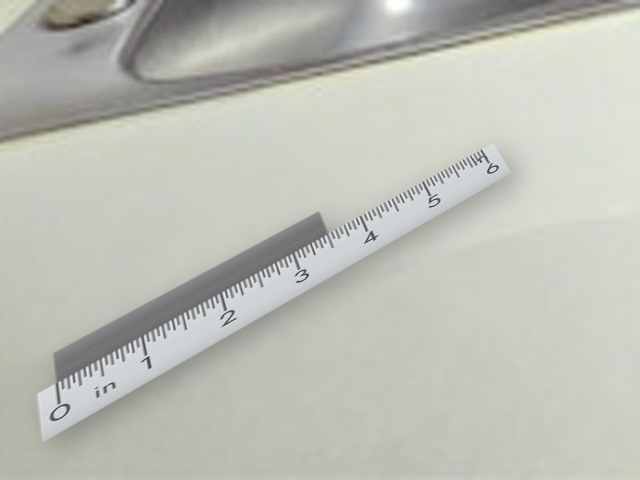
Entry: 3.5in
